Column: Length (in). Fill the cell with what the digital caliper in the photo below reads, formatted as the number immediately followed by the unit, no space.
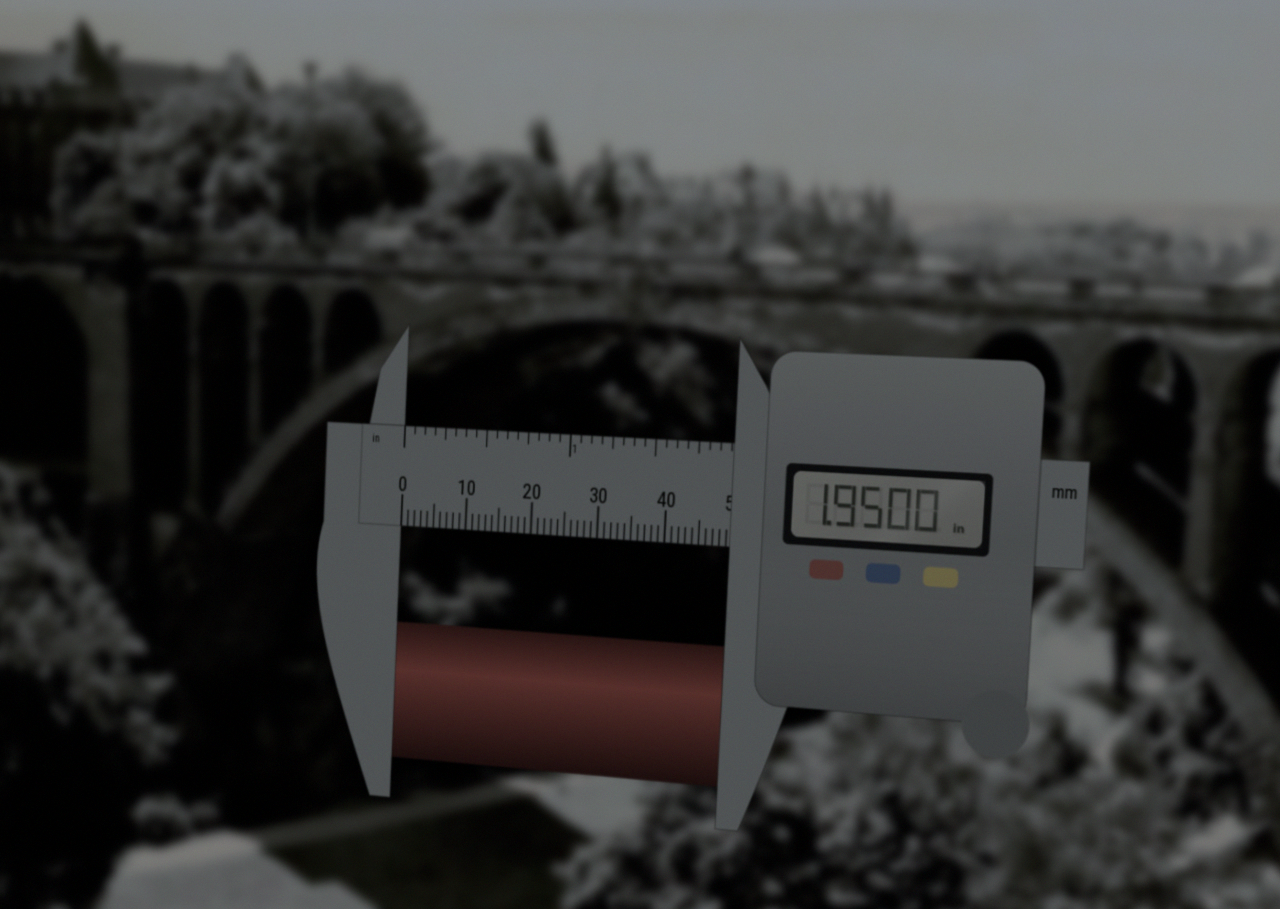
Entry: 1.9500in
